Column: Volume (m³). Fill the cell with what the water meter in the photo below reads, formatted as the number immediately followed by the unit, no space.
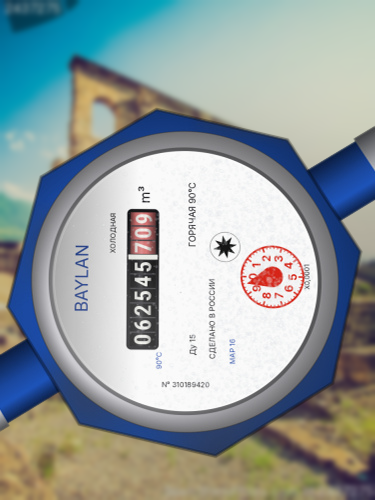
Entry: 62545.7089m³
